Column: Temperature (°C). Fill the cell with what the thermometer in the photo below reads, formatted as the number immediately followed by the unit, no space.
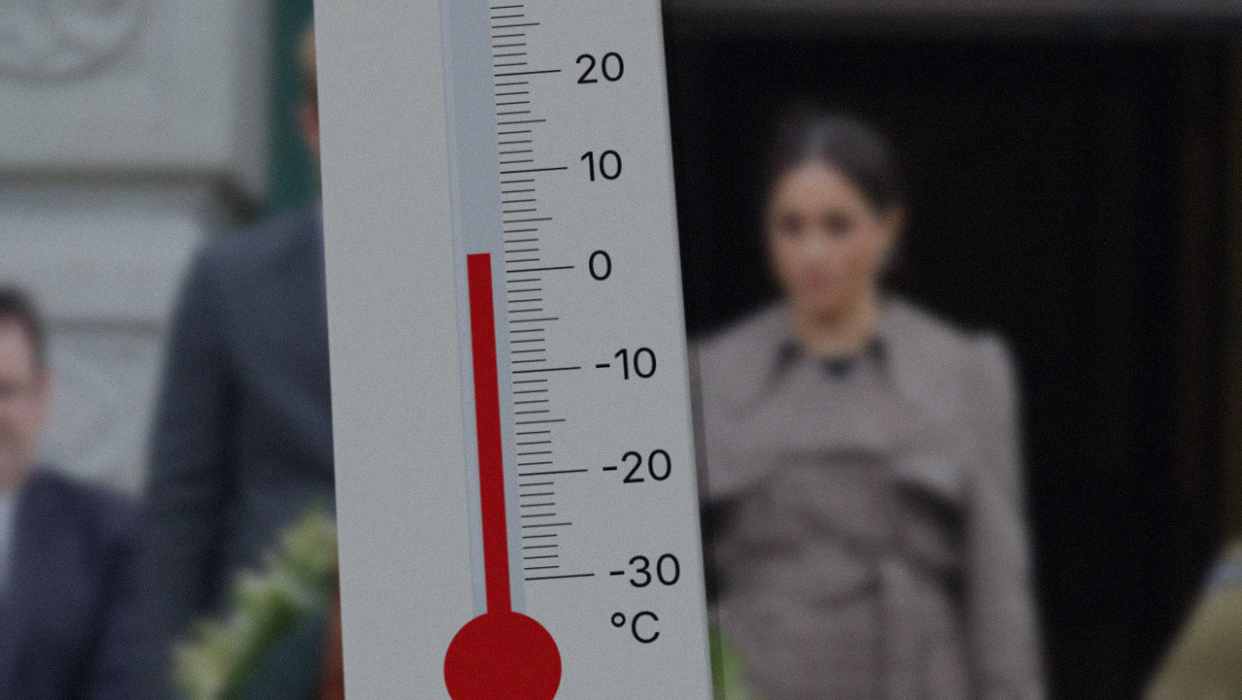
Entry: 2°C
